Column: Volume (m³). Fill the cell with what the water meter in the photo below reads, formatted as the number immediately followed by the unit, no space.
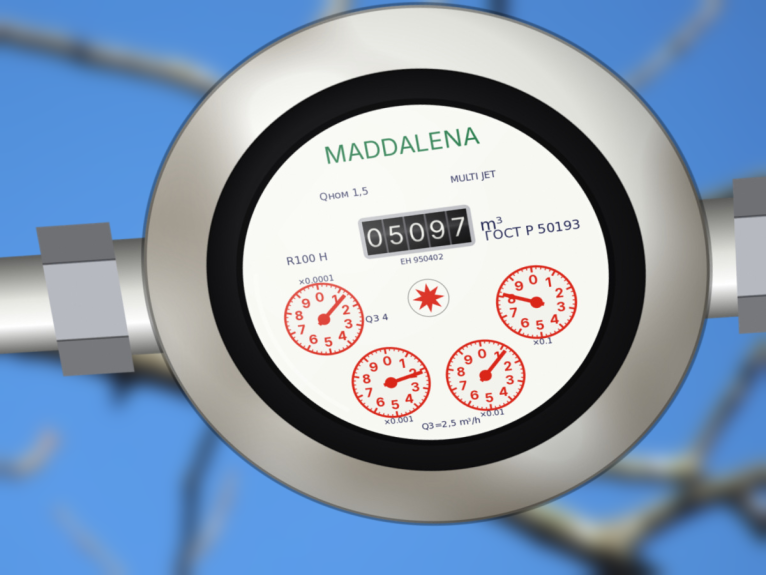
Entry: 5097.8121m³
